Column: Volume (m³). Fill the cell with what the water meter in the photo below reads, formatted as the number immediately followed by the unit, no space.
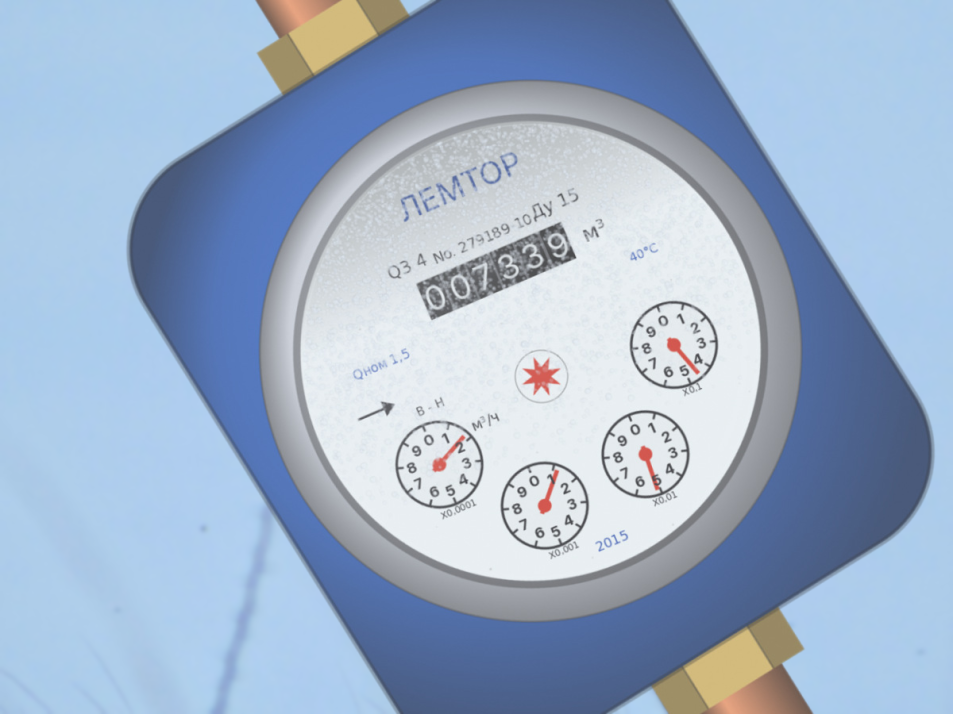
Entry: 7339.4511m³
